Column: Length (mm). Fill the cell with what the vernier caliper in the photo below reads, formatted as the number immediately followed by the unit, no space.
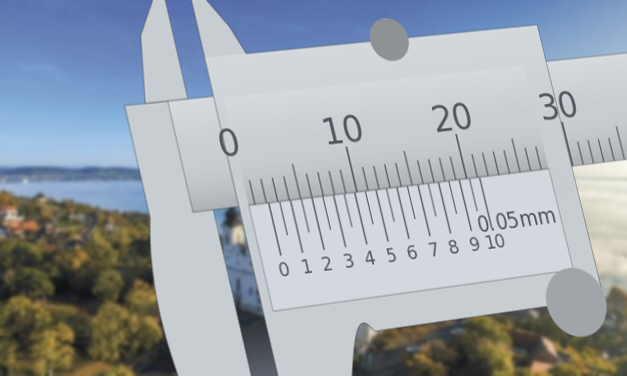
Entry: 2.2mm
